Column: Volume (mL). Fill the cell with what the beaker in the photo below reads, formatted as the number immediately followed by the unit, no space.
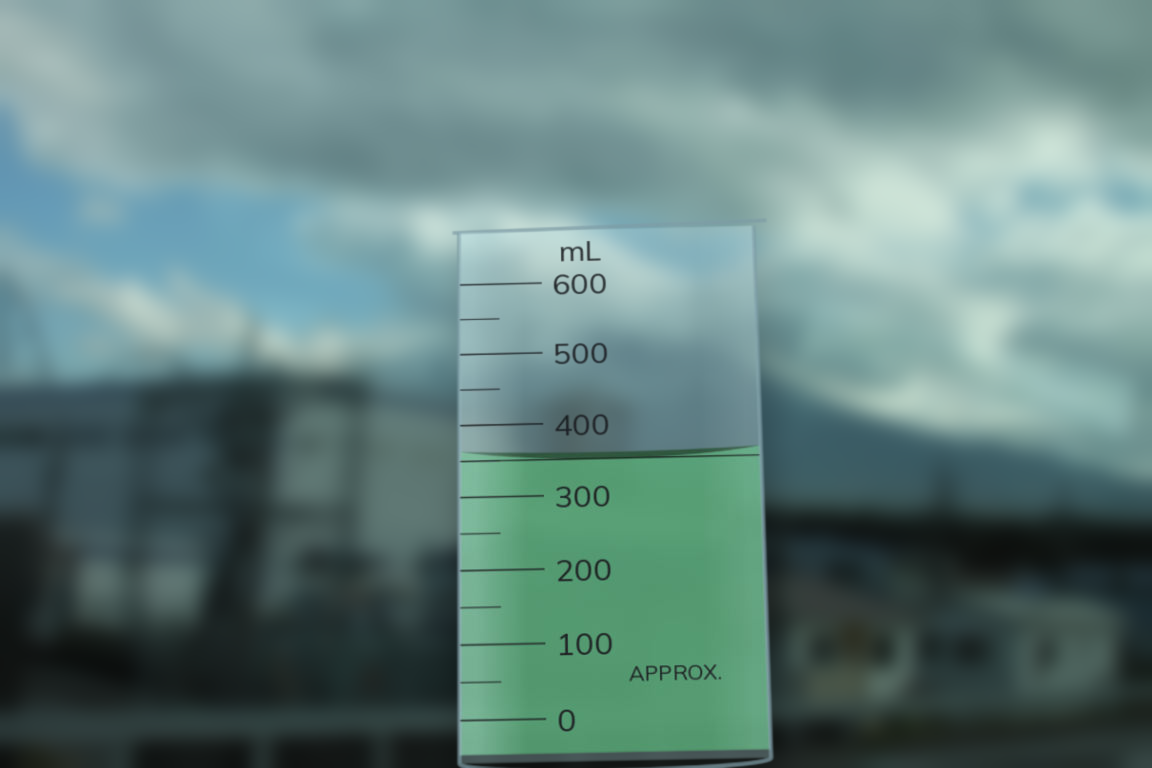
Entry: 350mL
